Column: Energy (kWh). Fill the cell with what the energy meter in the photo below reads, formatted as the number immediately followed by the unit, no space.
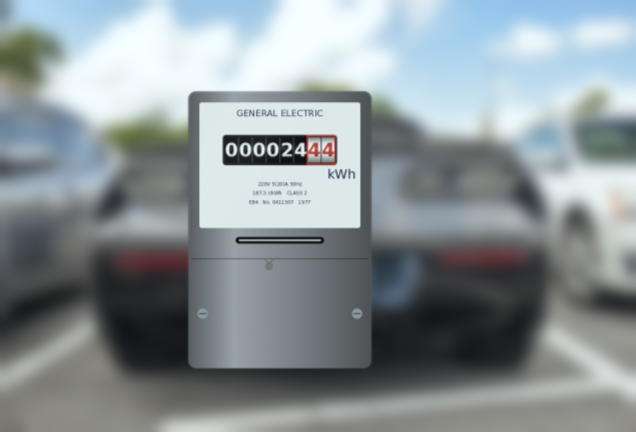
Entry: 24.44kWh
